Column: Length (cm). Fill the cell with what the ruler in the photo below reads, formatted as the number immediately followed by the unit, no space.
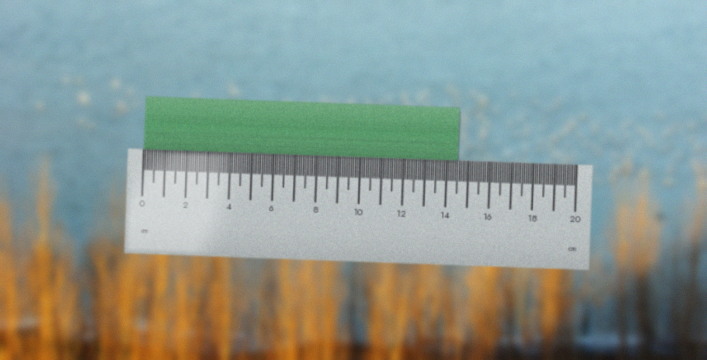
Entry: 14.5cm
